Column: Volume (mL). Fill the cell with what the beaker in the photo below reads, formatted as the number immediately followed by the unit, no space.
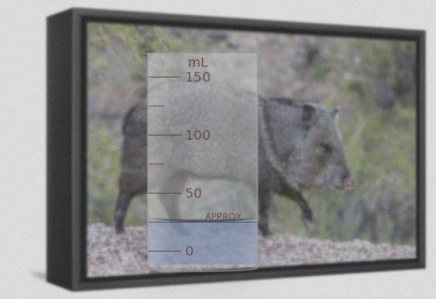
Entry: 25mL
